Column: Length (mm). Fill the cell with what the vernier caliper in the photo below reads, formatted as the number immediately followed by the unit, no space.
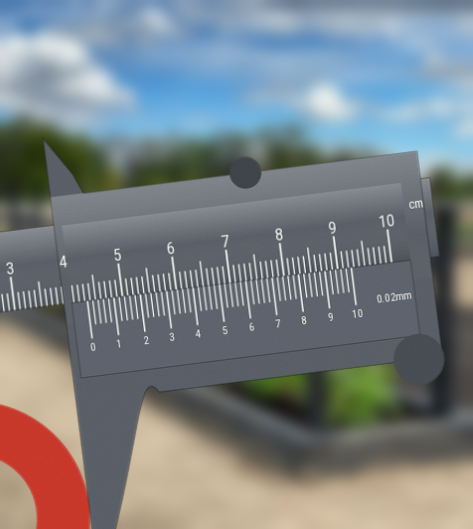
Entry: 43.5mm
